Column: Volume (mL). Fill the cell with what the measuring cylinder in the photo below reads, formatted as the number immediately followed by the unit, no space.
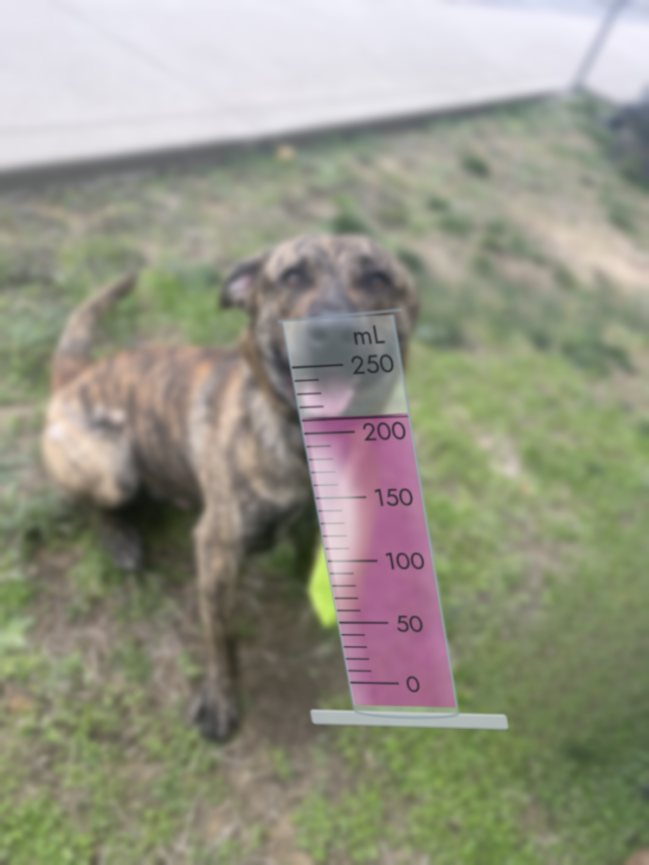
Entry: 210mL
